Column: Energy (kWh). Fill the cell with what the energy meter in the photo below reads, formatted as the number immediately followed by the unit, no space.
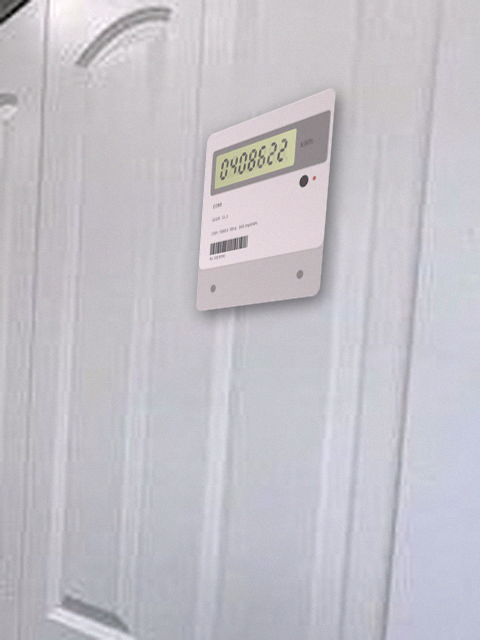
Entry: 408622kWh
